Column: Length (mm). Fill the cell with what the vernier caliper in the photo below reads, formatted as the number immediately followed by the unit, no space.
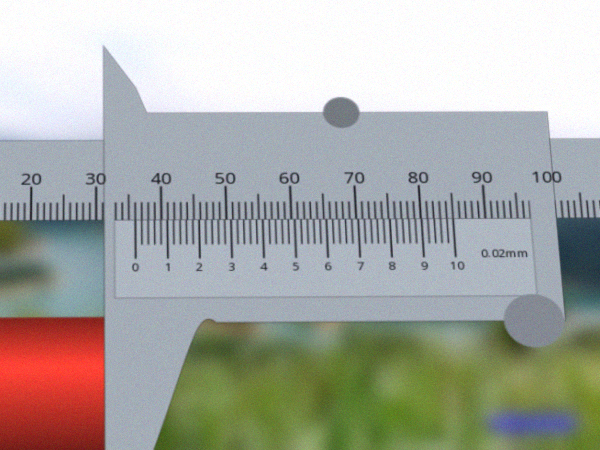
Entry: 36.0mm
